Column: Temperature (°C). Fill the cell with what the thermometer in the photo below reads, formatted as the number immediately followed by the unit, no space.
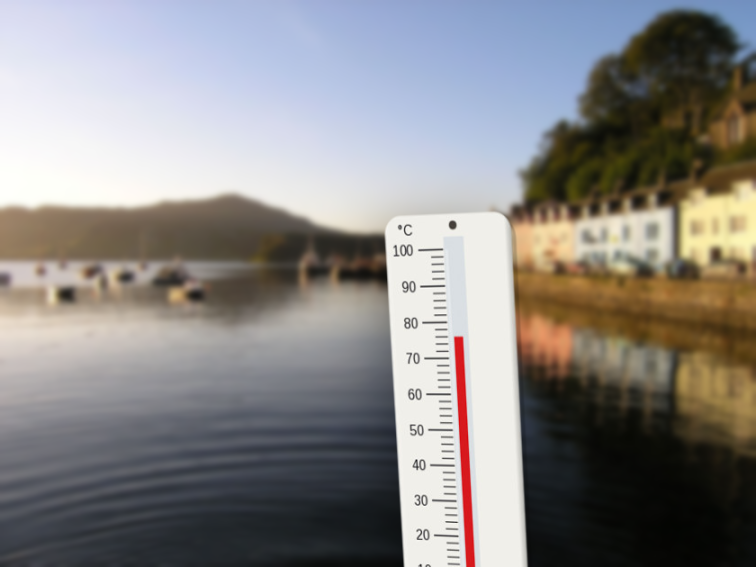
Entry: 76°C
